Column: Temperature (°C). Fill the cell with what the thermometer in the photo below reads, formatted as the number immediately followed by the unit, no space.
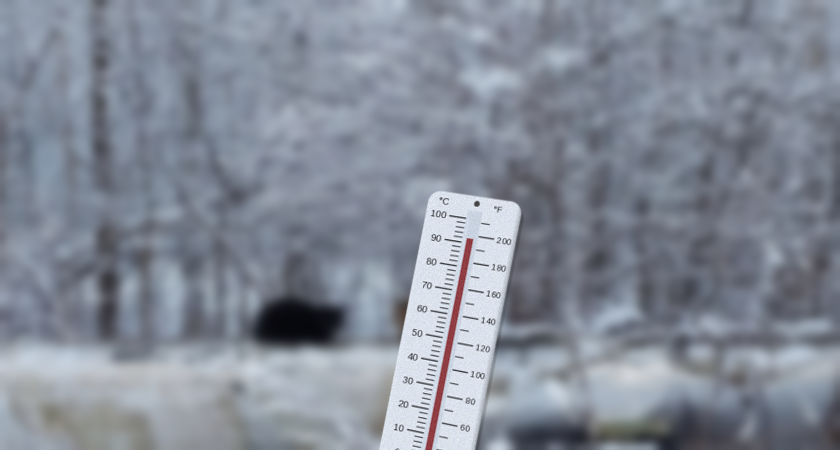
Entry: 92°C
